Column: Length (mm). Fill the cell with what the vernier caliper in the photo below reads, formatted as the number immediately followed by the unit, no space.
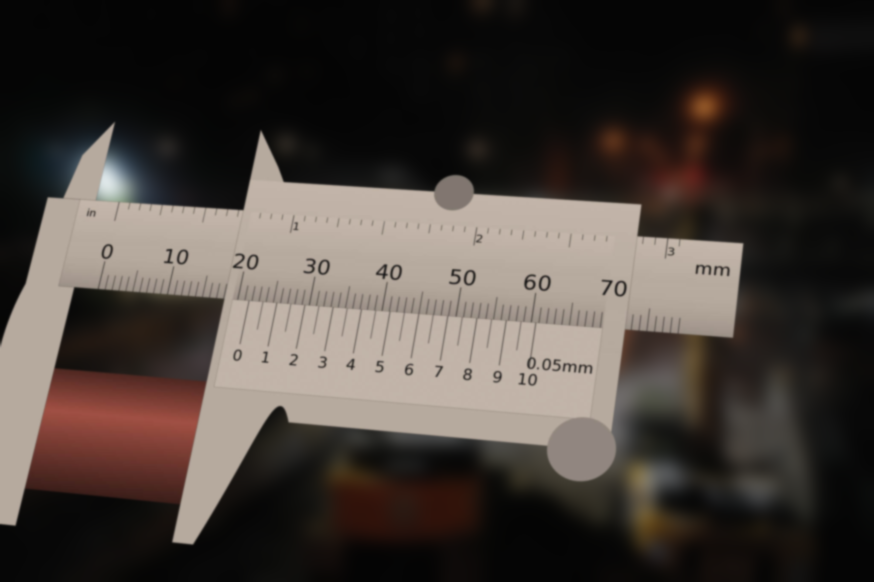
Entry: 21.6mm
